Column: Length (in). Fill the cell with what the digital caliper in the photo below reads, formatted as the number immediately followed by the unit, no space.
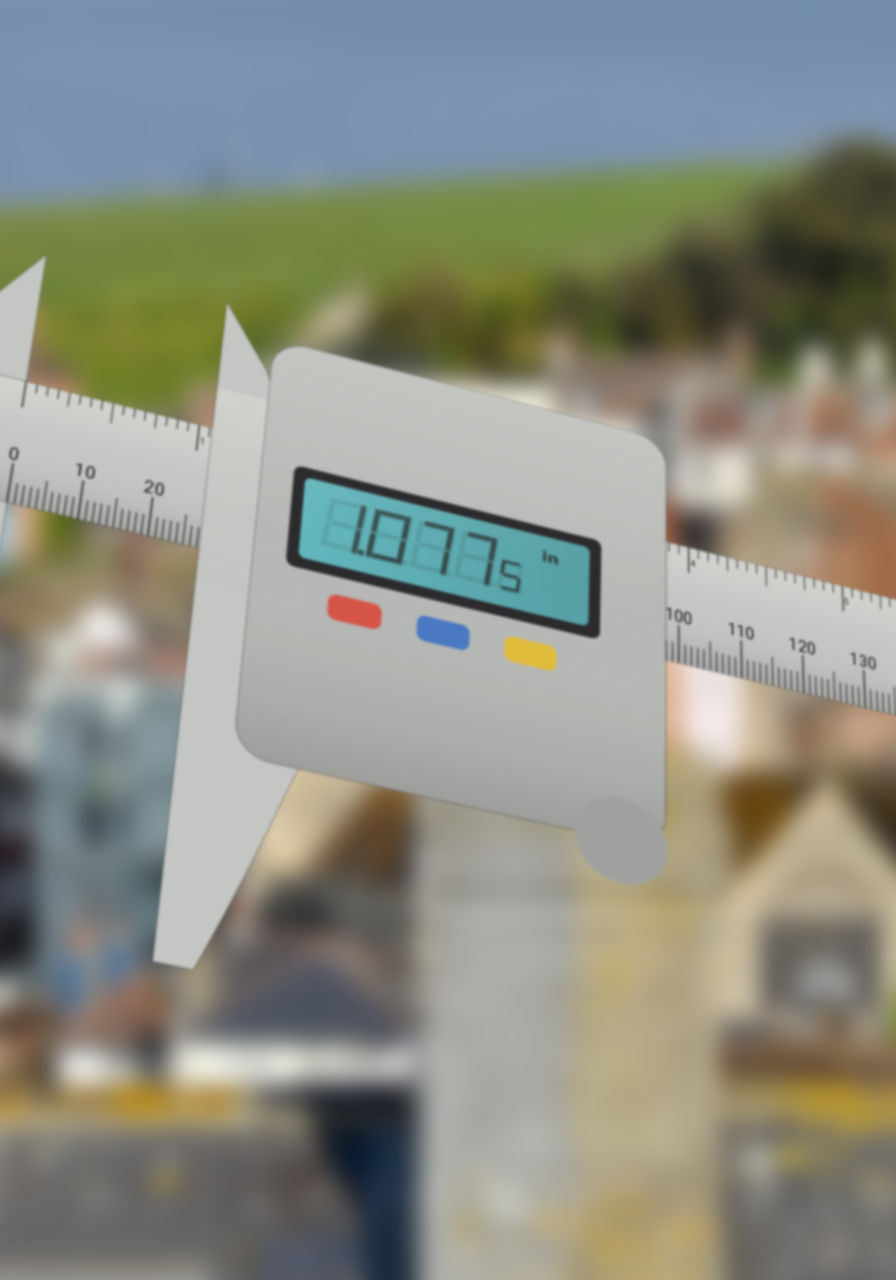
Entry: 1.0775in
